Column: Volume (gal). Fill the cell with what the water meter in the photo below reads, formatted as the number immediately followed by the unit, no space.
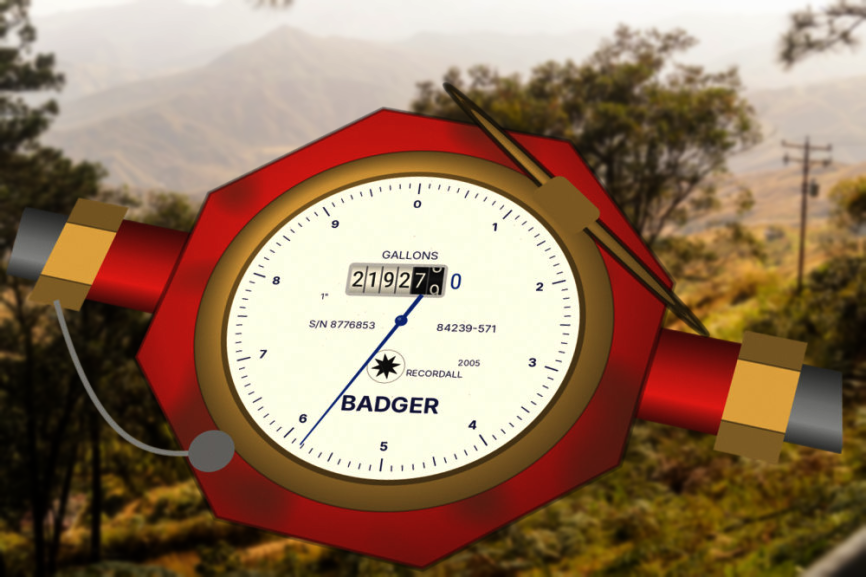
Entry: 2192785.8gal
